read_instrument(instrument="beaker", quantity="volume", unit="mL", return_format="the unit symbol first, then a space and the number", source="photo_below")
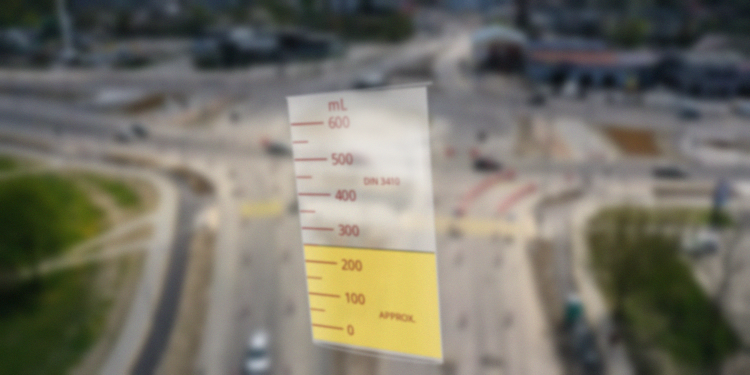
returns mL 250
